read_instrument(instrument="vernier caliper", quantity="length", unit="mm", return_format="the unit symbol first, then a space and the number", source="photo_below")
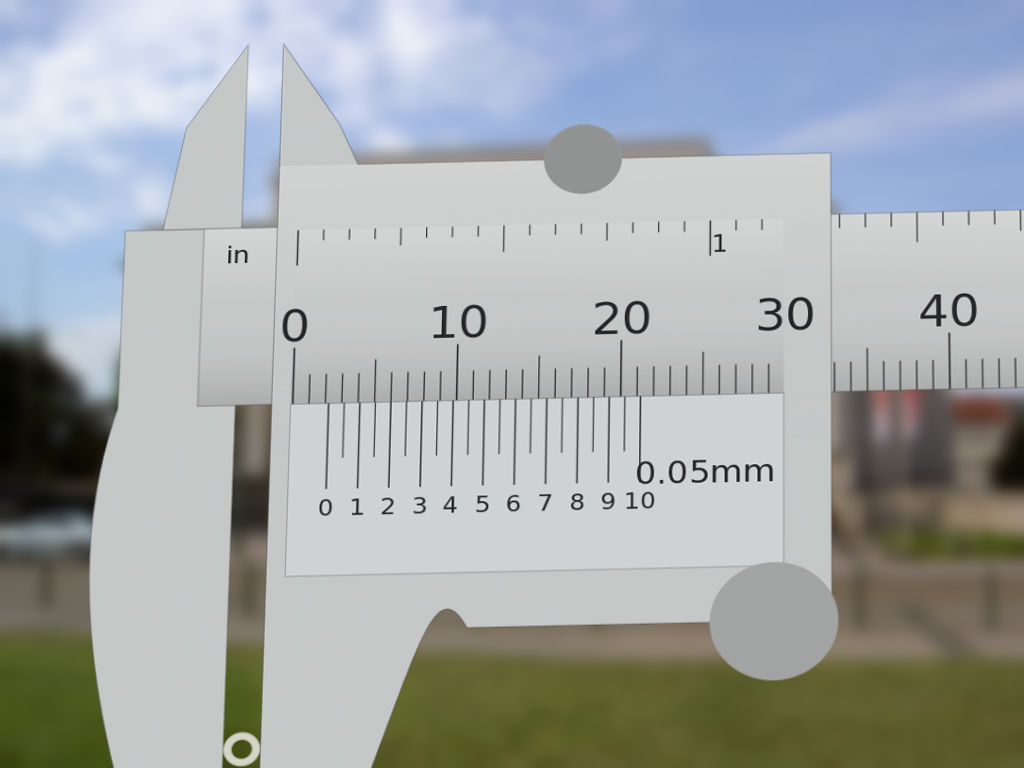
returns mm 2.2
